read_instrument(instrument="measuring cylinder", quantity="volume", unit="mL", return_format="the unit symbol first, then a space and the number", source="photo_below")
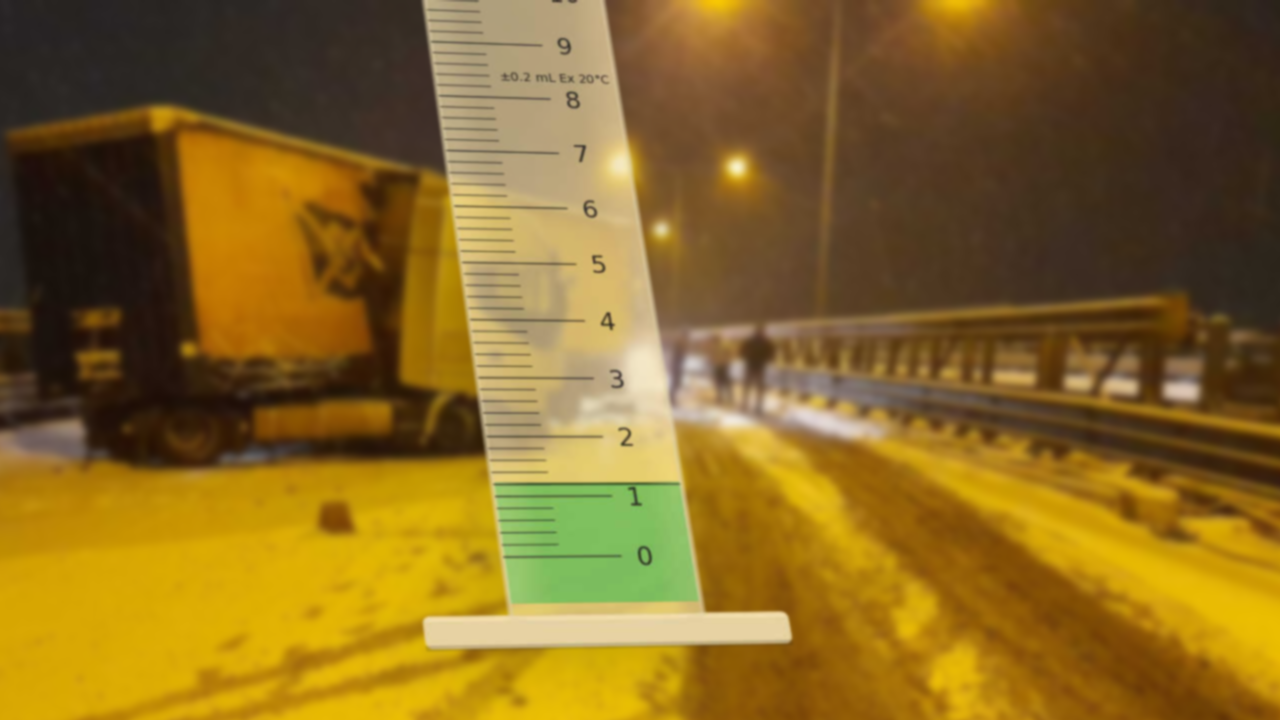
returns mL 1.2
